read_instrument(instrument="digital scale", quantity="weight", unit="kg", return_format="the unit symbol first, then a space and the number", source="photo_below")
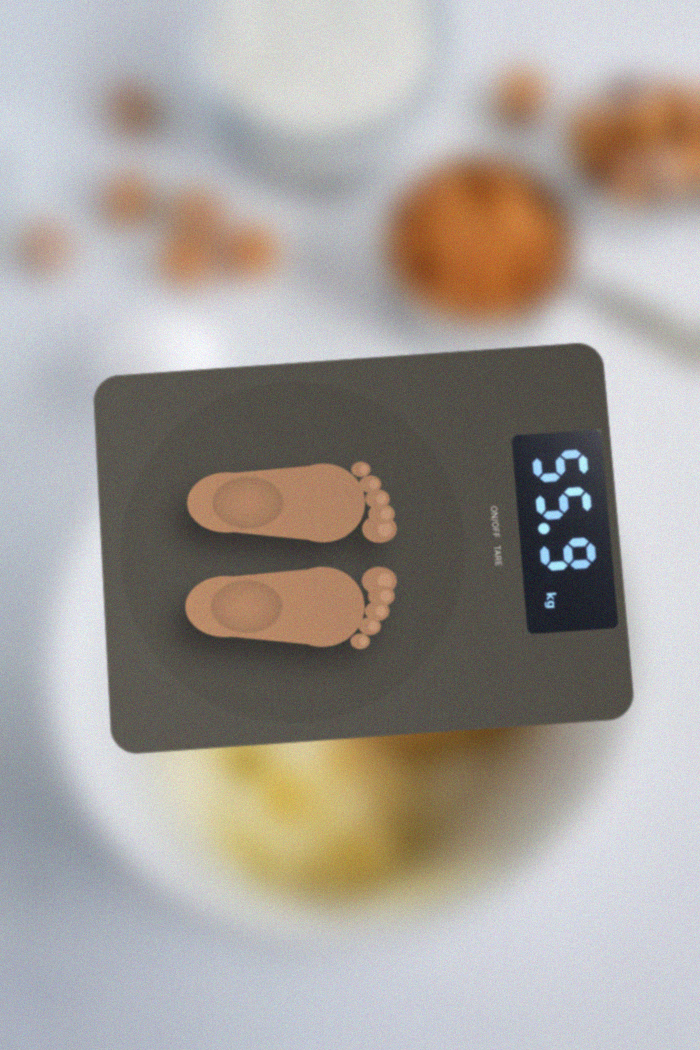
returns kg 55.9
